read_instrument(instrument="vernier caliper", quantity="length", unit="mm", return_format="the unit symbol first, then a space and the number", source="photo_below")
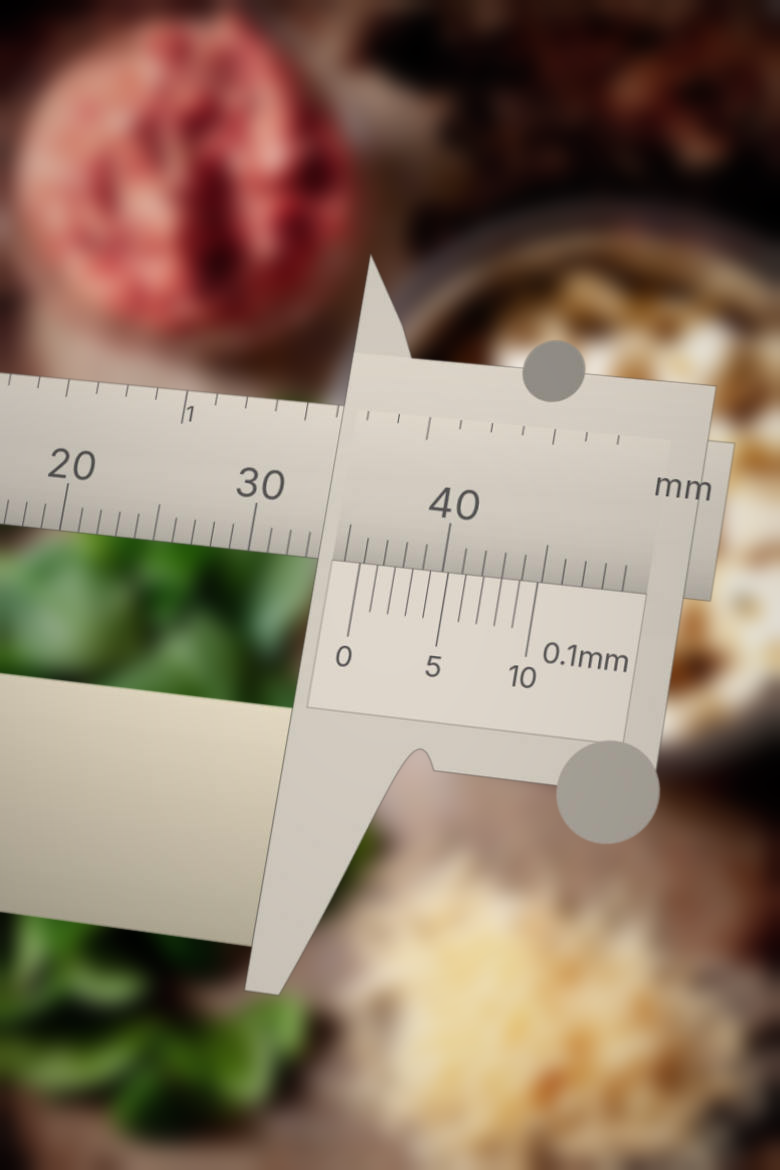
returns mm 35.8
